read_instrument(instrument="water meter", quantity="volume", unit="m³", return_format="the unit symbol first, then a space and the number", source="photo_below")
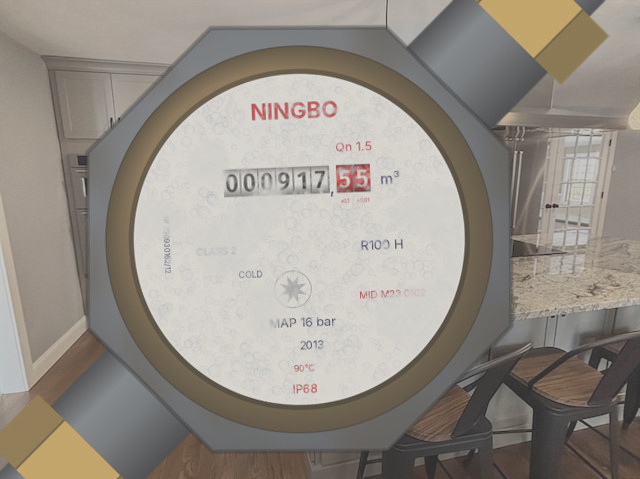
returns m³ 917.55
